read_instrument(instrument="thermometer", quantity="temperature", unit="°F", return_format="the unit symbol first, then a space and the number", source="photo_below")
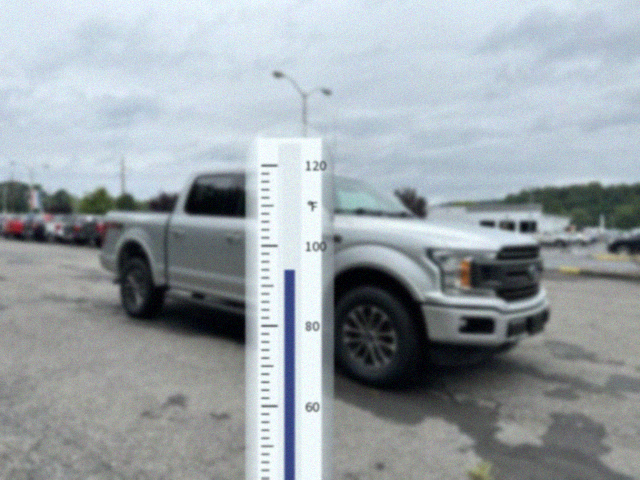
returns °F 94
